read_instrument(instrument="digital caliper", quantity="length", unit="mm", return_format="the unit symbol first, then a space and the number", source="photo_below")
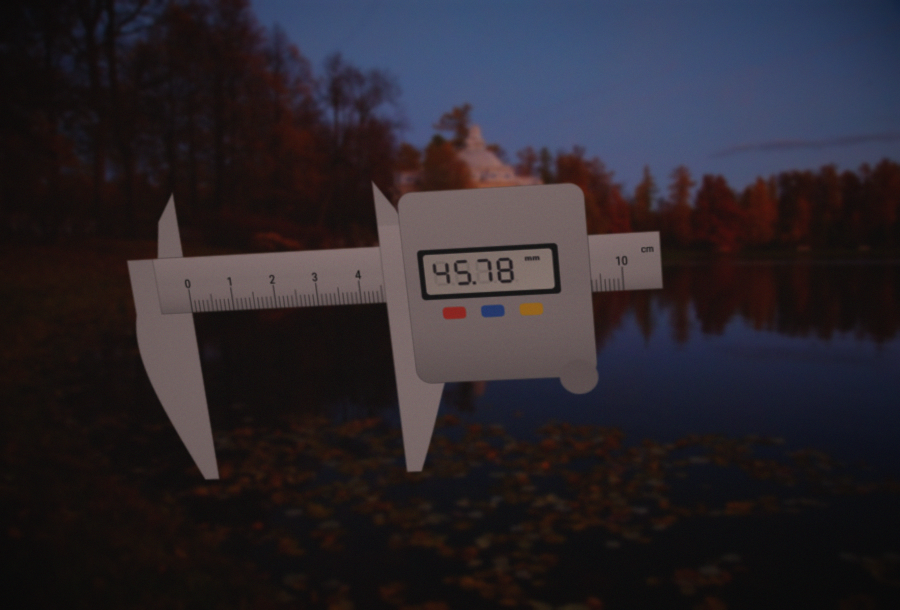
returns mm 45.78
